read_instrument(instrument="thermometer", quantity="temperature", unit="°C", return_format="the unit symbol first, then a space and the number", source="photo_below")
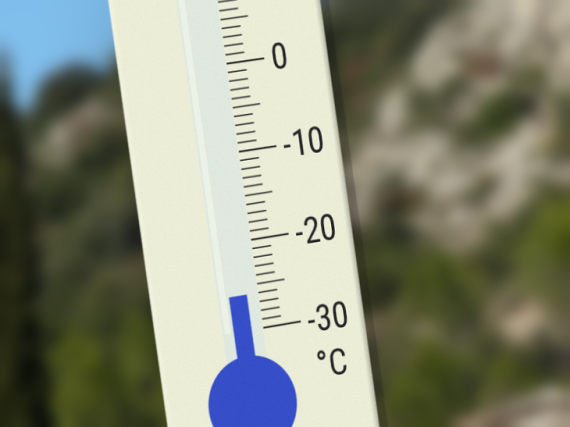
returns °C -26
